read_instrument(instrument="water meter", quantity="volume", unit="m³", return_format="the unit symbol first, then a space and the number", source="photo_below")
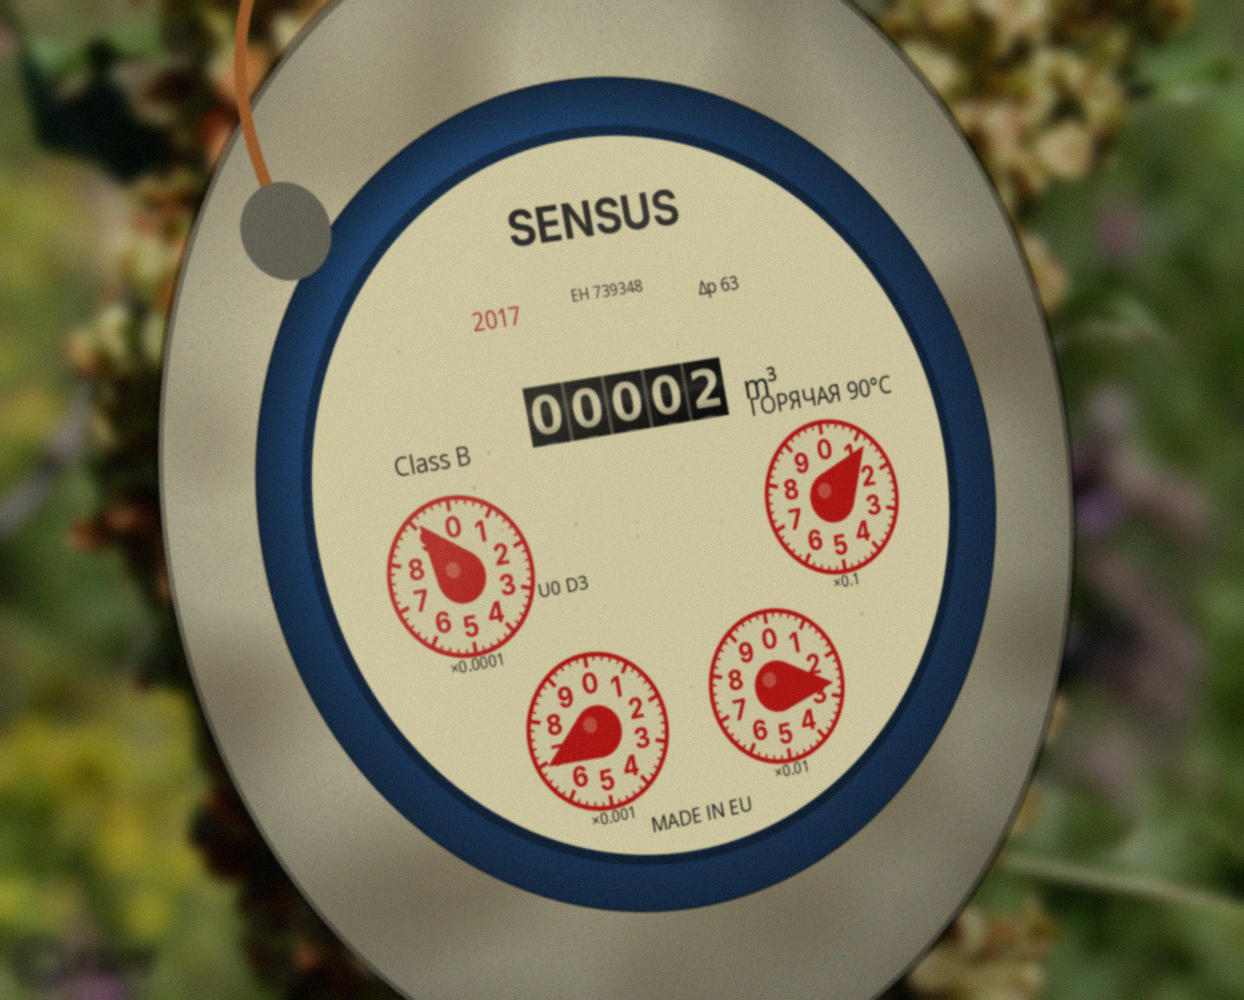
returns m³ 2.1269
